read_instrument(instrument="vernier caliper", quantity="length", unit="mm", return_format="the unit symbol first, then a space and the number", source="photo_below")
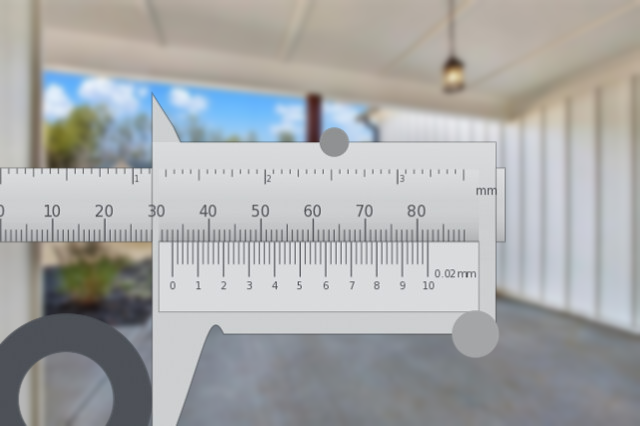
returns mm 33.0
